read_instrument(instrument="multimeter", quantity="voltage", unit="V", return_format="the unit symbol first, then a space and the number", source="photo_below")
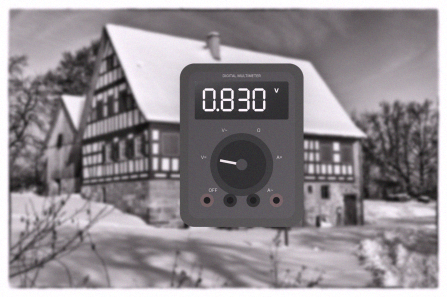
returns V 0.830
